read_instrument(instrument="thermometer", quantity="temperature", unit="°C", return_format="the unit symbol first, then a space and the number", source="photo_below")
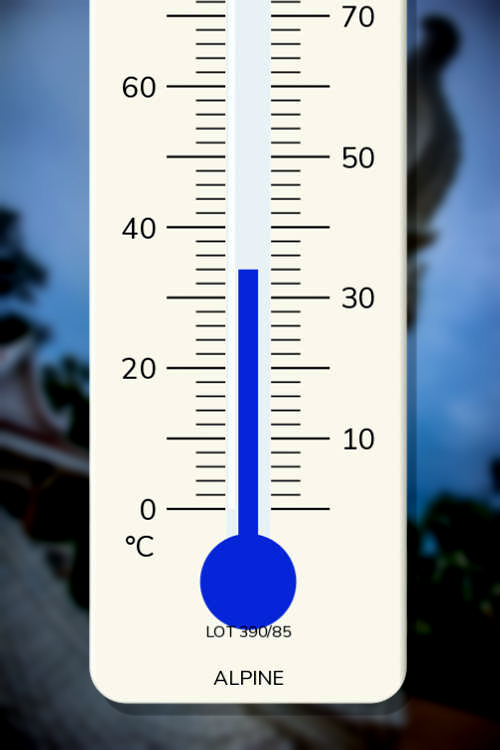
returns °C 34
